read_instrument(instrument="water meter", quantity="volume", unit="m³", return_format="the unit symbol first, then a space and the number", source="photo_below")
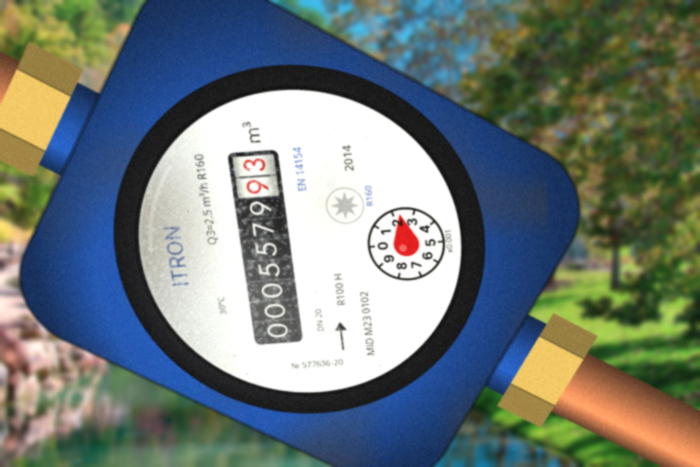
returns m³ 5579.932
